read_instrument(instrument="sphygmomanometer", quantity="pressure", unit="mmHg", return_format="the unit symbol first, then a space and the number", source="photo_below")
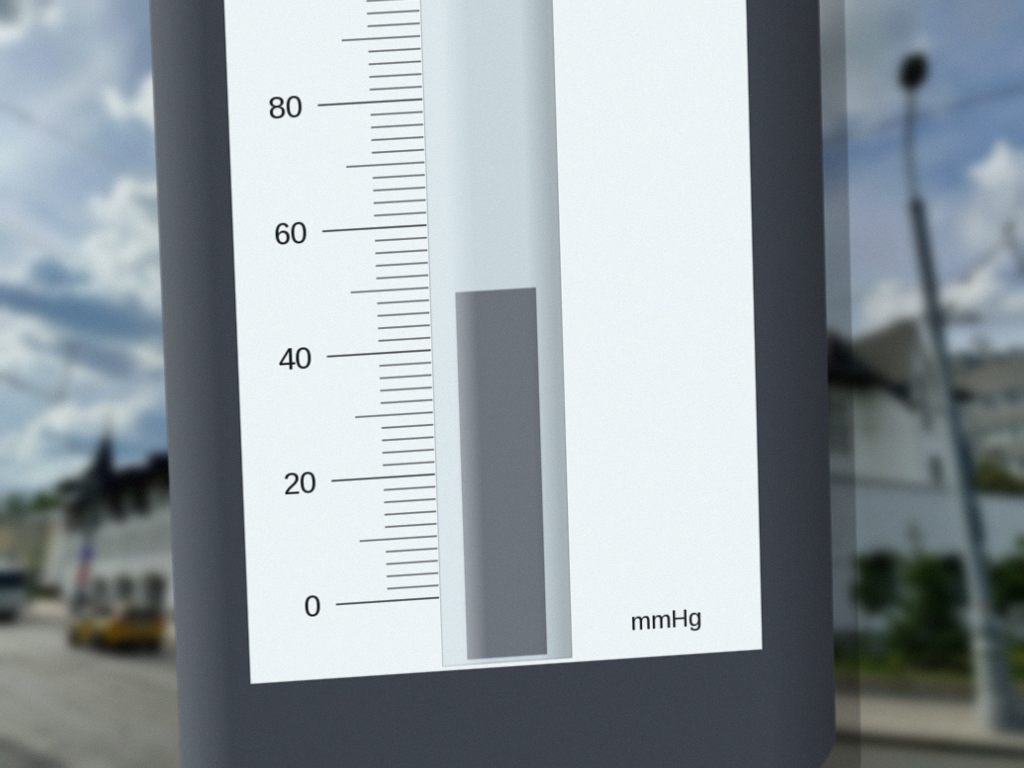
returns mmHg 49
